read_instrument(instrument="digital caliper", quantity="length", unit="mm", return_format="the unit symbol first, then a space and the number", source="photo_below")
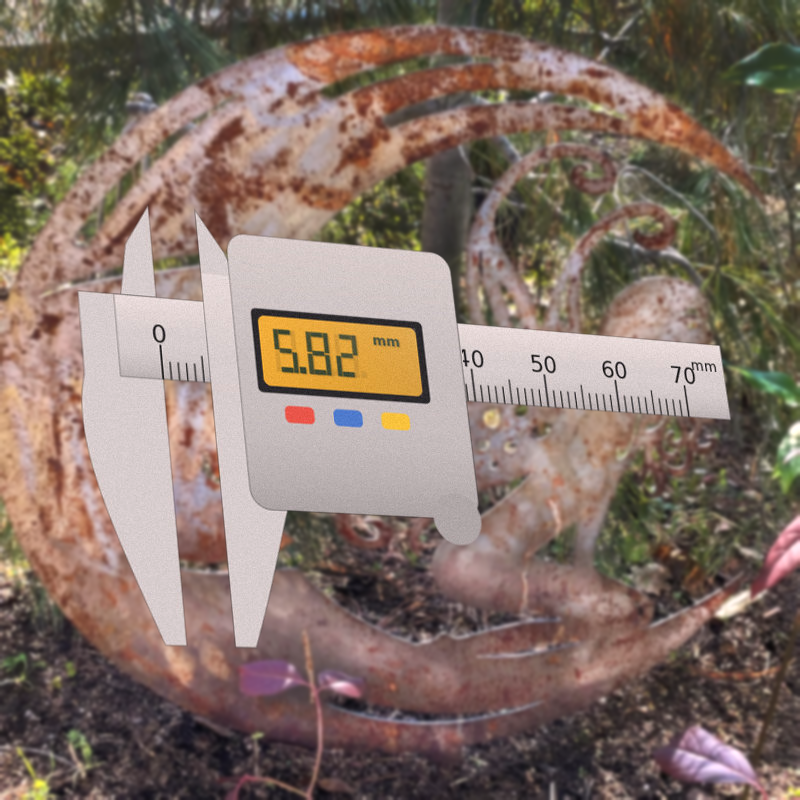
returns mm 5.82
